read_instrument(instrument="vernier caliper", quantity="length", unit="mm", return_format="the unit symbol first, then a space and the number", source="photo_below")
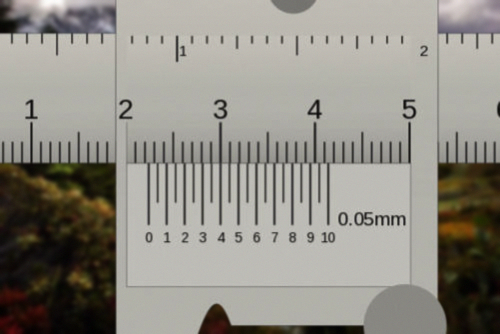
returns mm 22.4
